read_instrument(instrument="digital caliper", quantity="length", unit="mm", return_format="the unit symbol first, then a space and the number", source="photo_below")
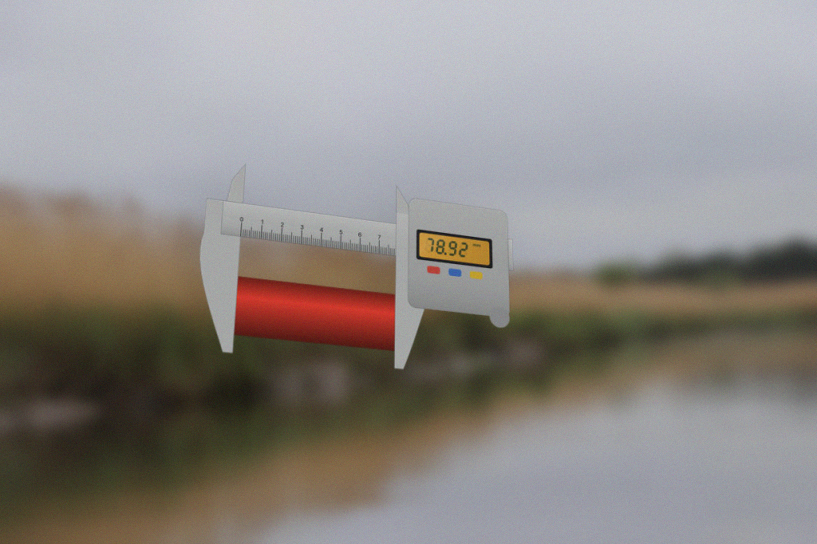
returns mm 78.92
